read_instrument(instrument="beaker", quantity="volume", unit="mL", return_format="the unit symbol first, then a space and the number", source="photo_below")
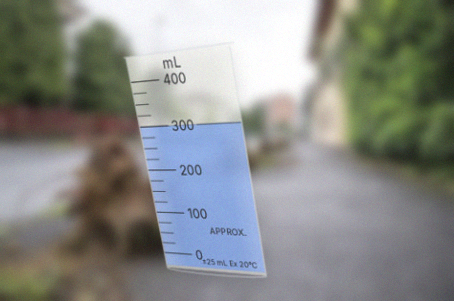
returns mL 300
